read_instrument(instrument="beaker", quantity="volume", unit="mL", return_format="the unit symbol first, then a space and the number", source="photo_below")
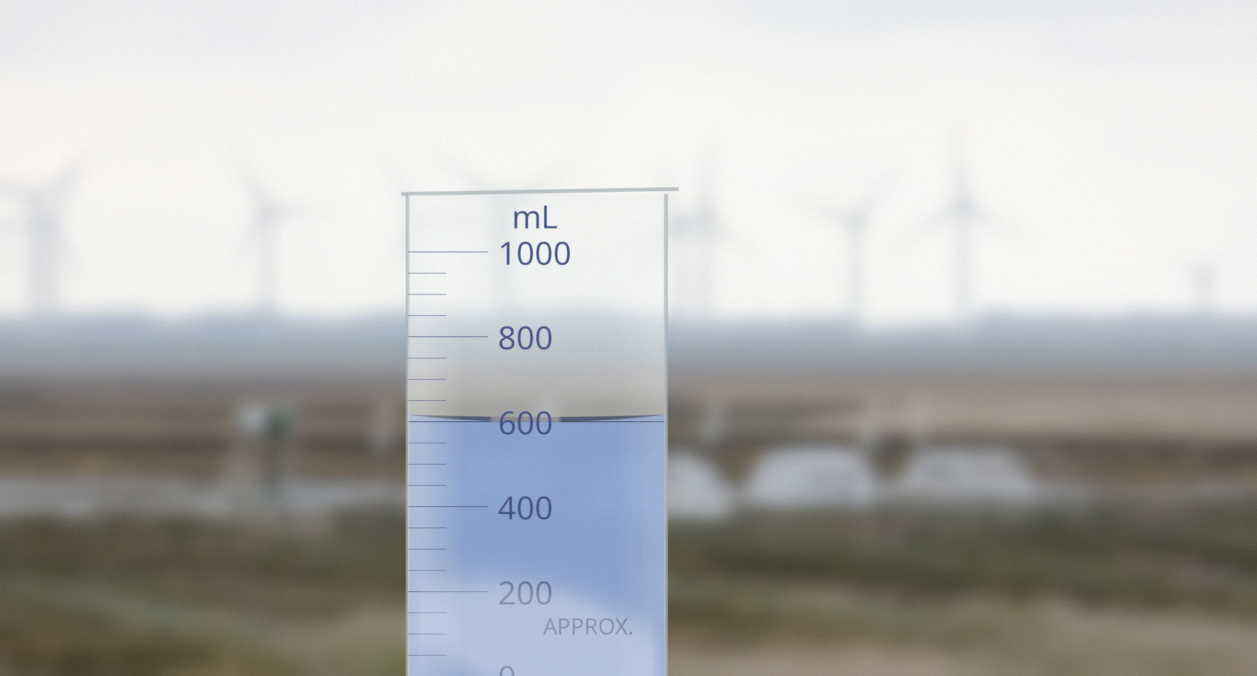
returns mL 600
